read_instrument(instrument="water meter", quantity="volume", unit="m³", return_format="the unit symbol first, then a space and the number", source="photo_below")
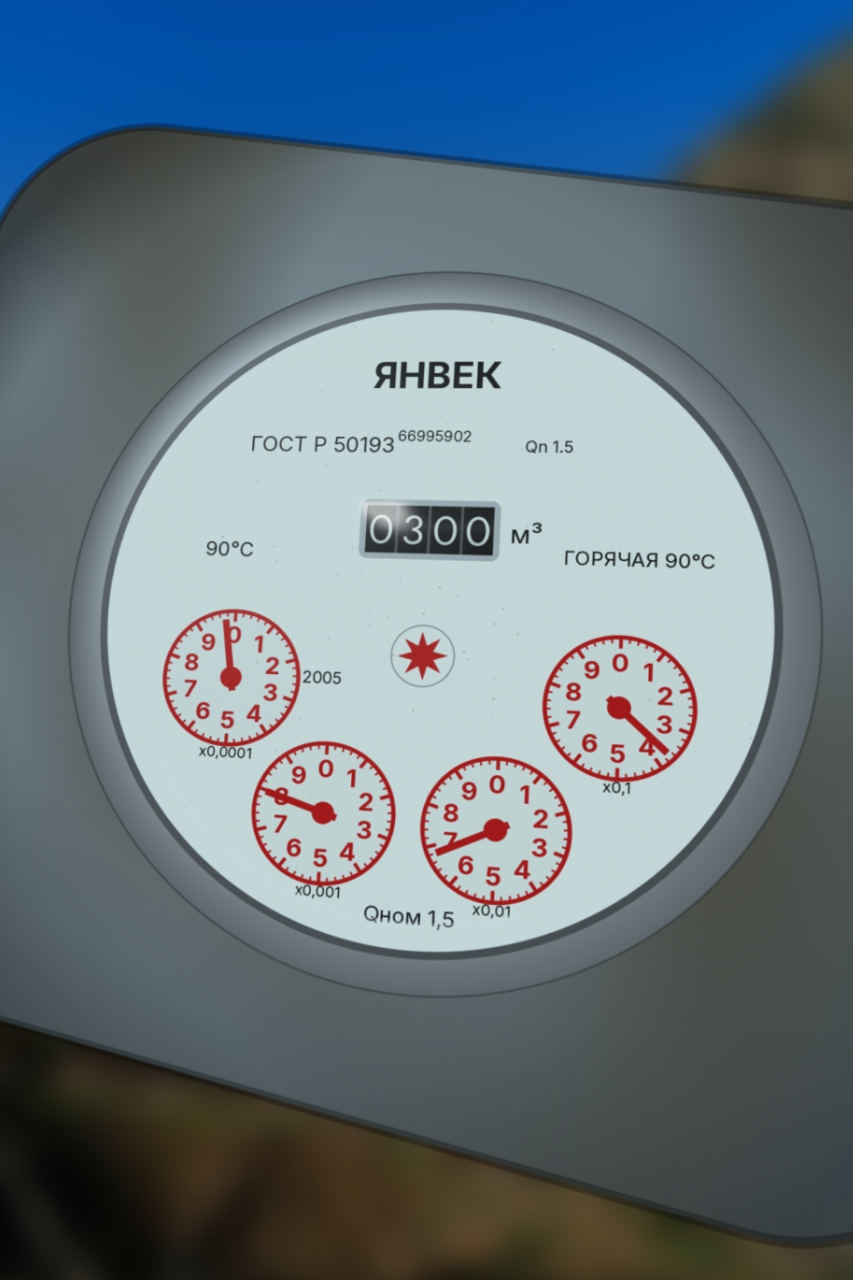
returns m³ 300.3679
